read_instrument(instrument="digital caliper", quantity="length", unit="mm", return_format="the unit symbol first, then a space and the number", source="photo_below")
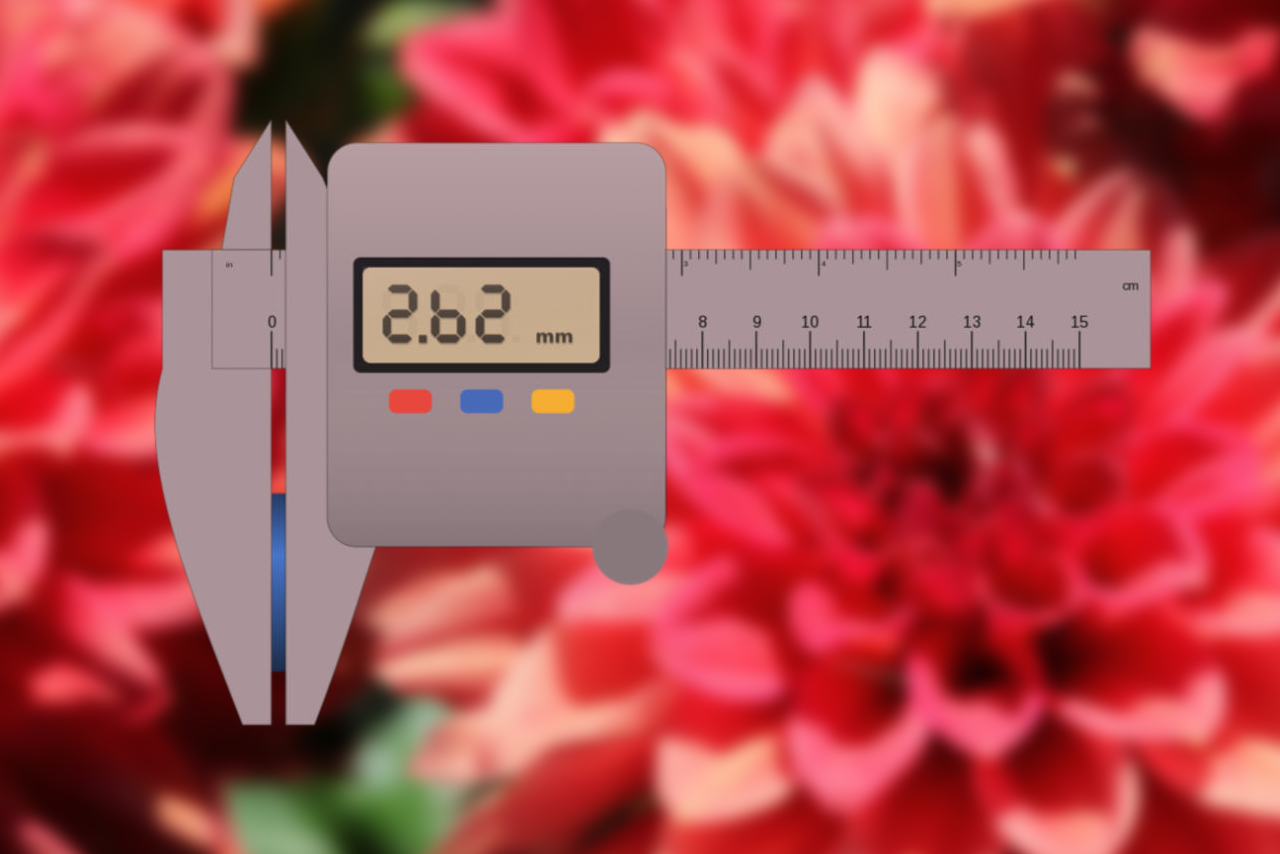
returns mm 2.62
